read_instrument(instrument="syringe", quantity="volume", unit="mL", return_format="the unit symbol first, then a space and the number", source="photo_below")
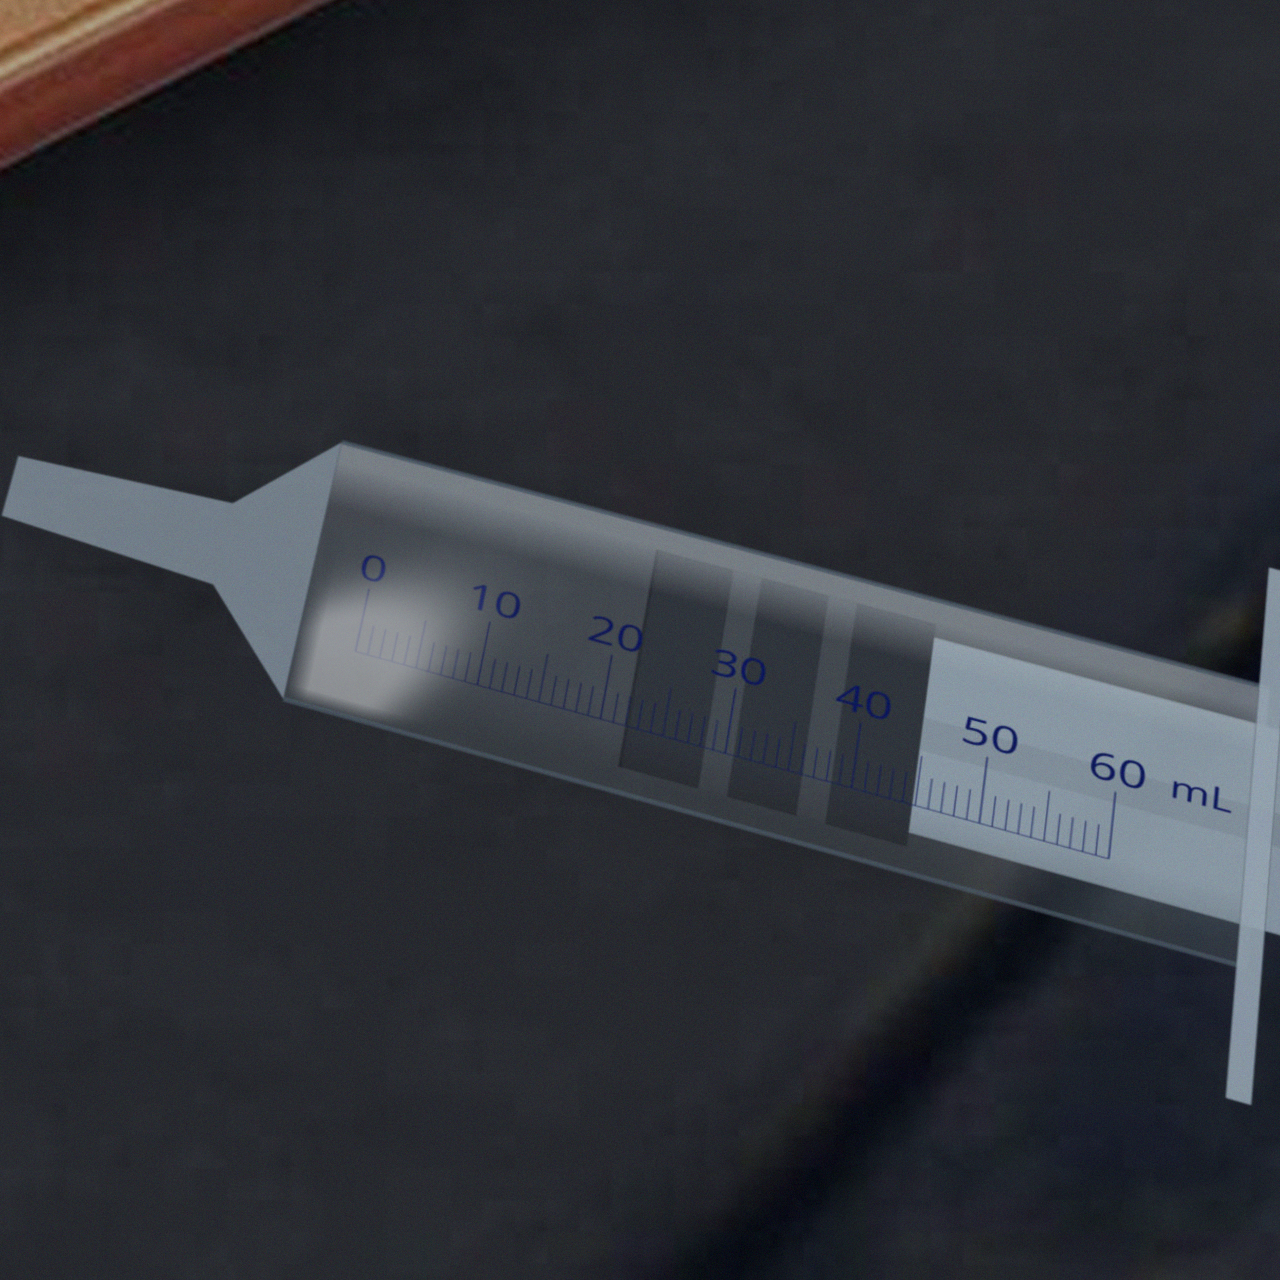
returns mL 22
